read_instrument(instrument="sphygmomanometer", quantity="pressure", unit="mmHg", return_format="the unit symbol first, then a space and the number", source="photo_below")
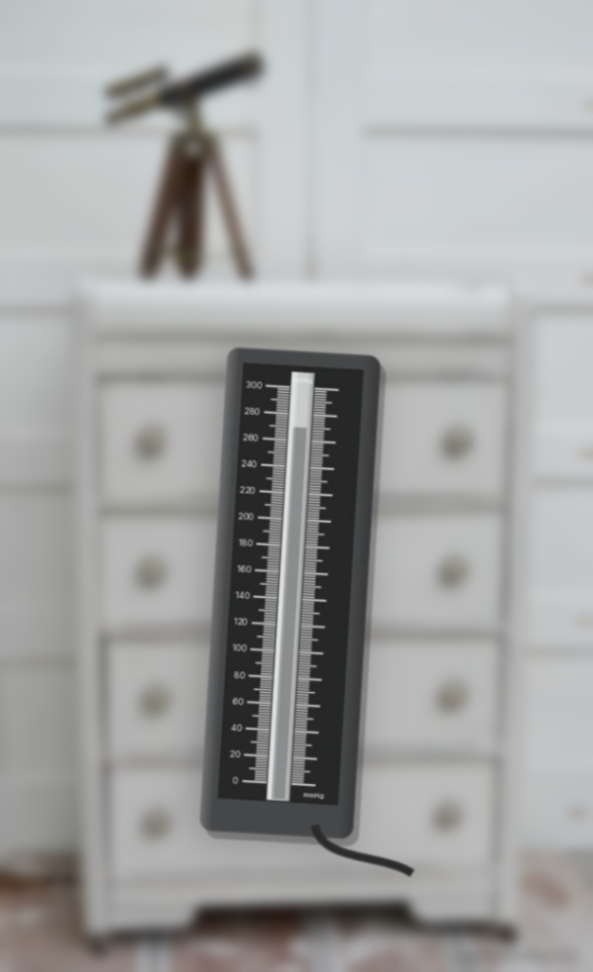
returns mmHg 270
